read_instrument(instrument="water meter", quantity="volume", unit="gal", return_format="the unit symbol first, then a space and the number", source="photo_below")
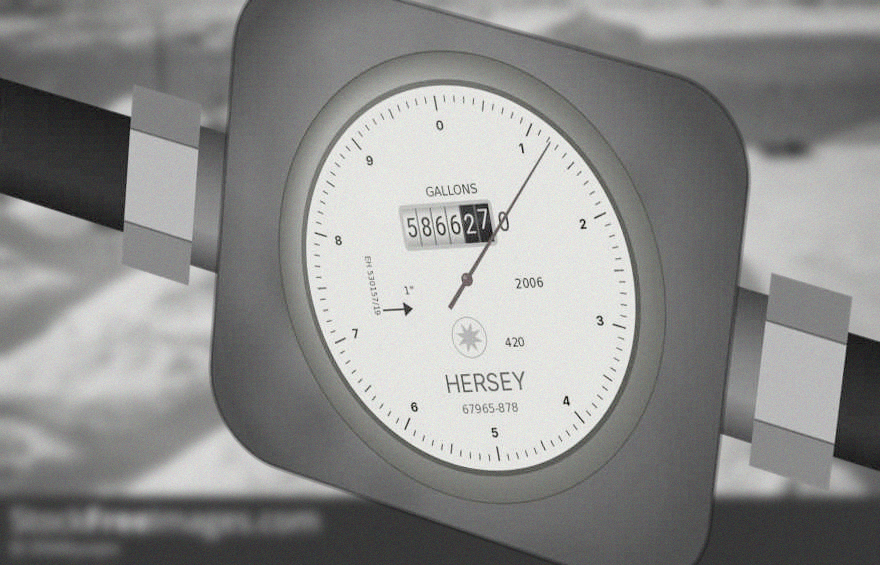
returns gal 5866271.2
